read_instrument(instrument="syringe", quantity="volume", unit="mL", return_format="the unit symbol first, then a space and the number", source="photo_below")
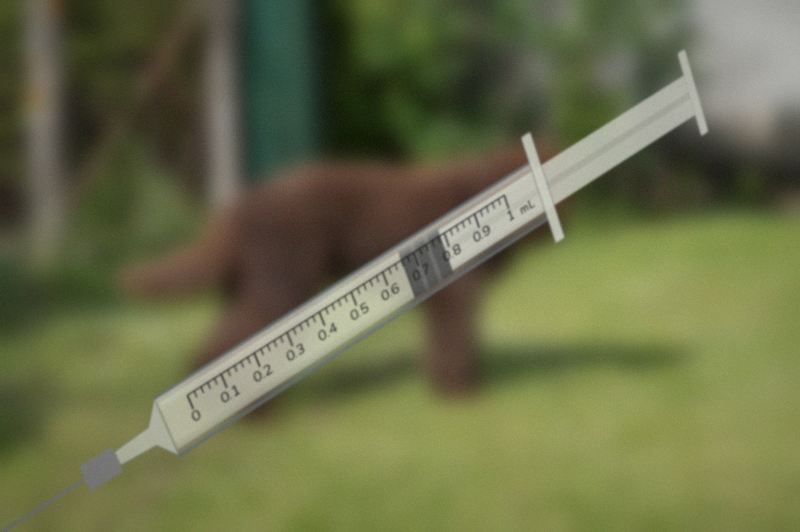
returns mL 0.66
